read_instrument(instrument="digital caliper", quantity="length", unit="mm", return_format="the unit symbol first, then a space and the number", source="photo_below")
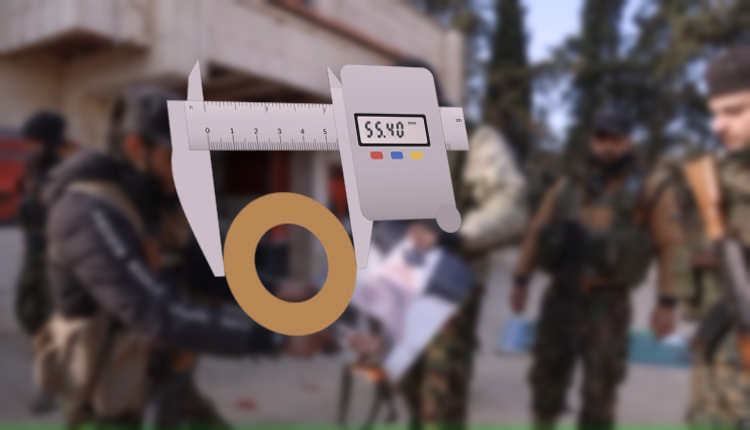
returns mm 55.40
